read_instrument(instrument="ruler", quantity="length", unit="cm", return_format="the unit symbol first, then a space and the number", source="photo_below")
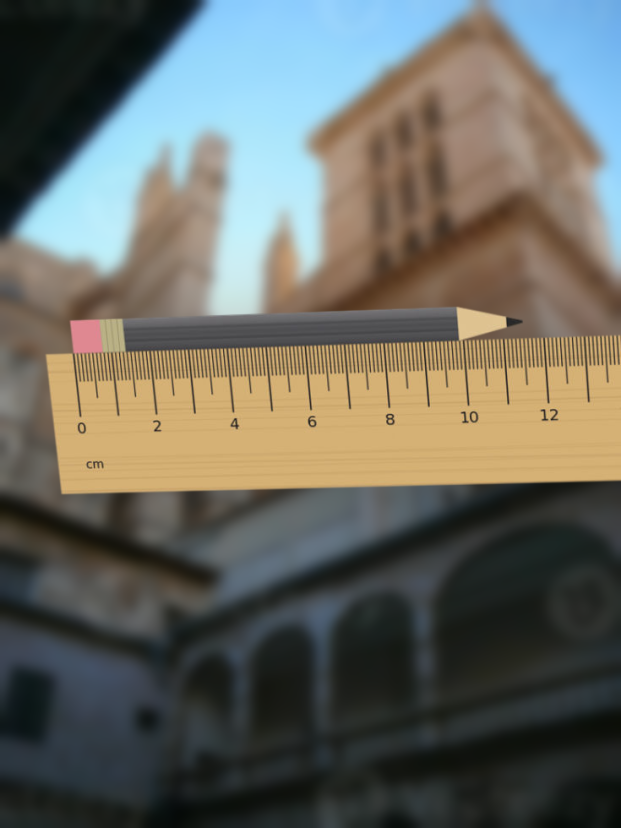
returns cm 11.5
